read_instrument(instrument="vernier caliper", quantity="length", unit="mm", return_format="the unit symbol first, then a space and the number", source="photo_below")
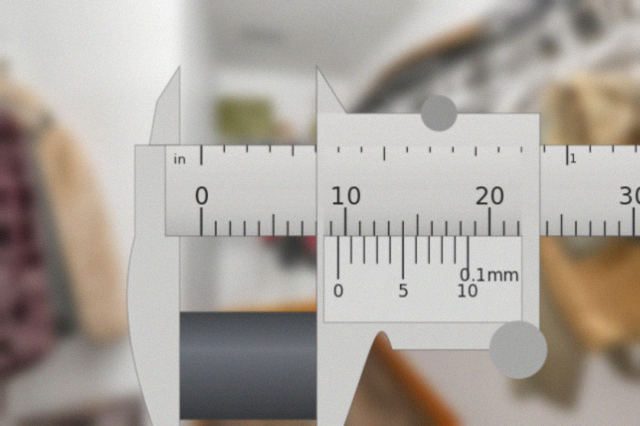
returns mm 9.5
